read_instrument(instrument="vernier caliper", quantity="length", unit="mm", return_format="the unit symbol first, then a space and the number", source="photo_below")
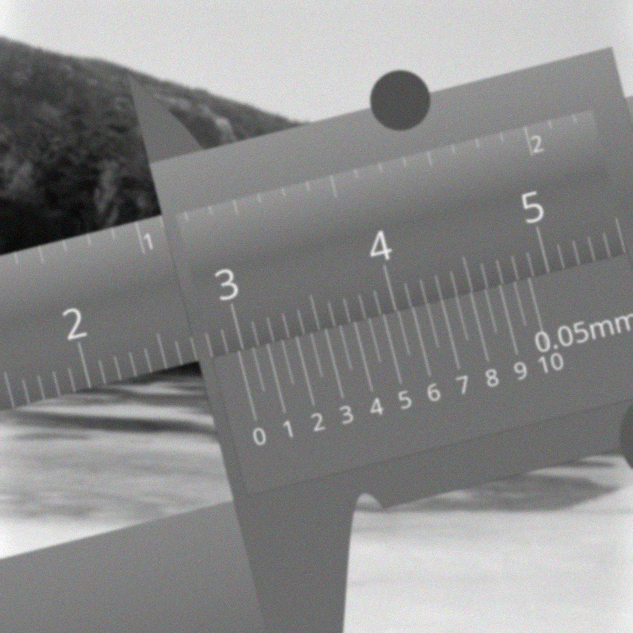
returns mm 29.7
